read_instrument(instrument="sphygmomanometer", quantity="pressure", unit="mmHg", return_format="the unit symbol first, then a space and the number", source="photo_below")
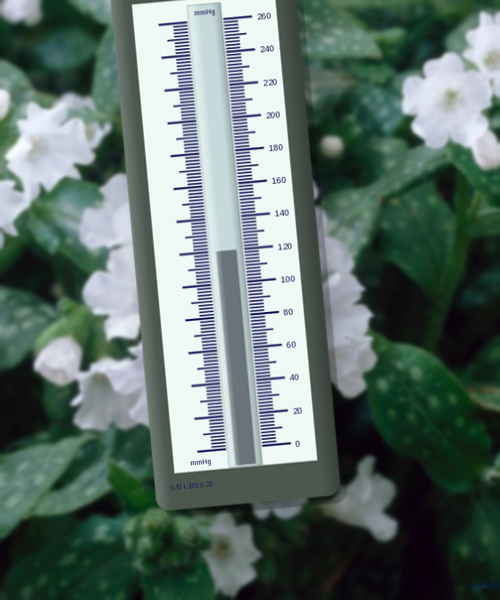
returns mmHg 120
